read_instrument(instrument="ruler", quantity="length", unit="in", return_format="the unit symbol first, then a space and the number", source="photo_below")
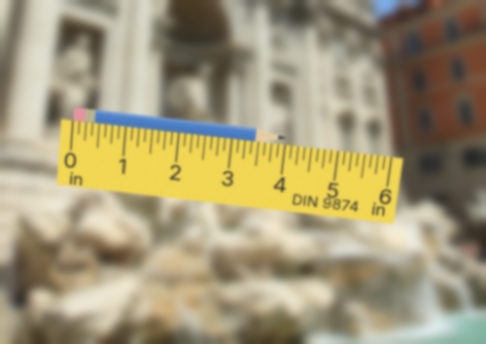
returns in 4
